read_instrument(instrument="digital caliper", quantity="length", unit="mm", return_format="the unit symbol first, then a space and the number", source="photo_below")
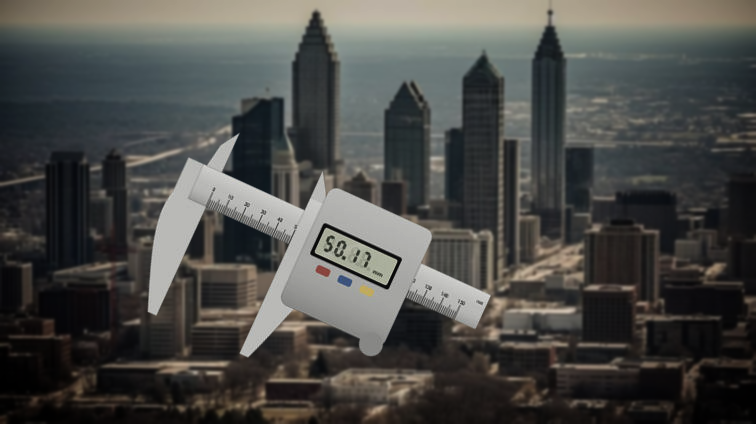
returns mm 50.17
